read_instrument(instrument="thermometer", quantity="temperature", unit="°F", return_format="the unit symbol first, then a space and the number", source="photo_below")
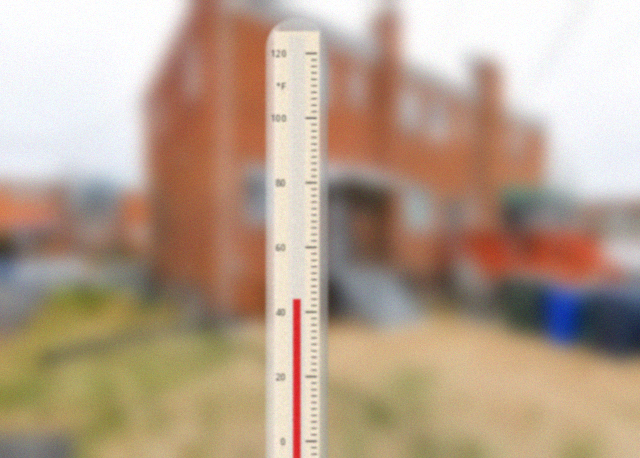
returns °F 44
